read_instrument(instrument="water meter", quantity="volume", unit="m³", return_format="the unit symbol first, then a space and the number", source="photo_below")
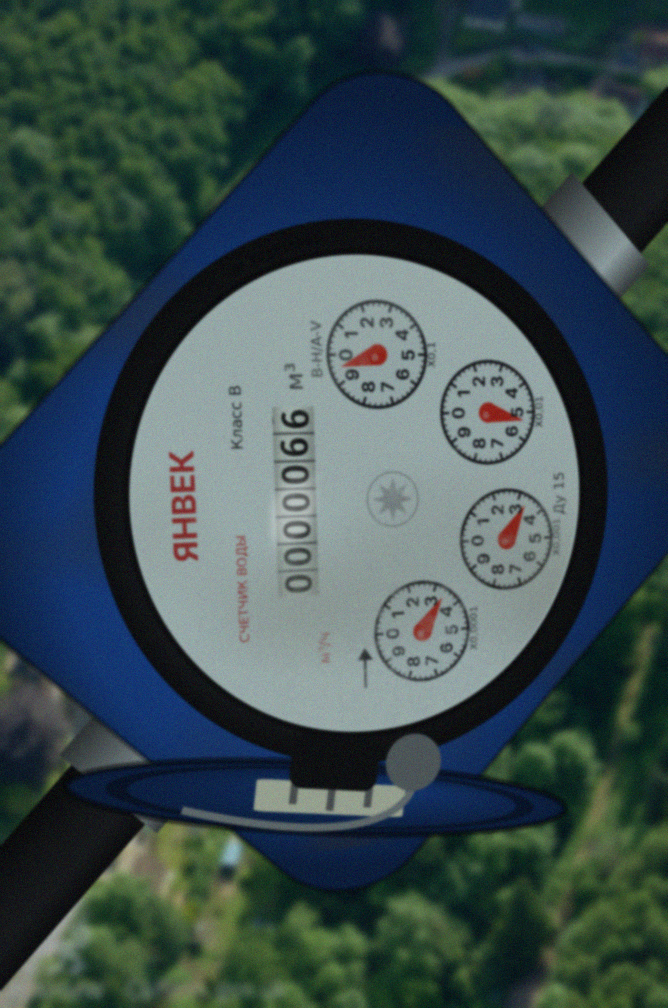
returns m³ 65.9533
